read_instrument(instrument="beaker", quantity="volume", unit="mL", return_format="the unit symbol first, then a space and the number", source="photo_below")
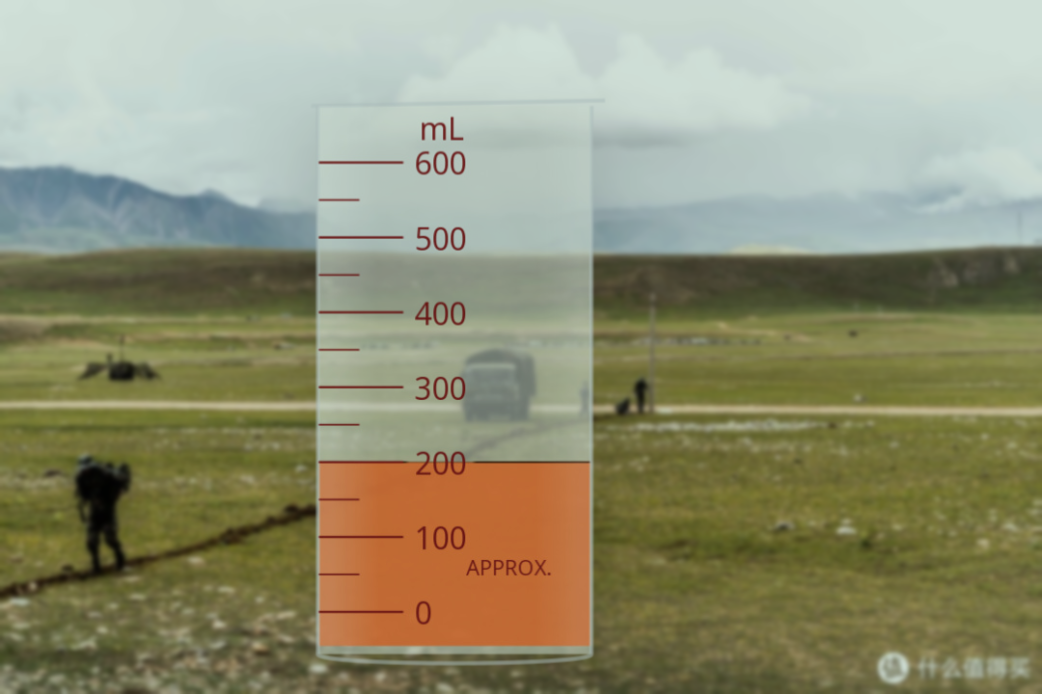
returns mL 200
